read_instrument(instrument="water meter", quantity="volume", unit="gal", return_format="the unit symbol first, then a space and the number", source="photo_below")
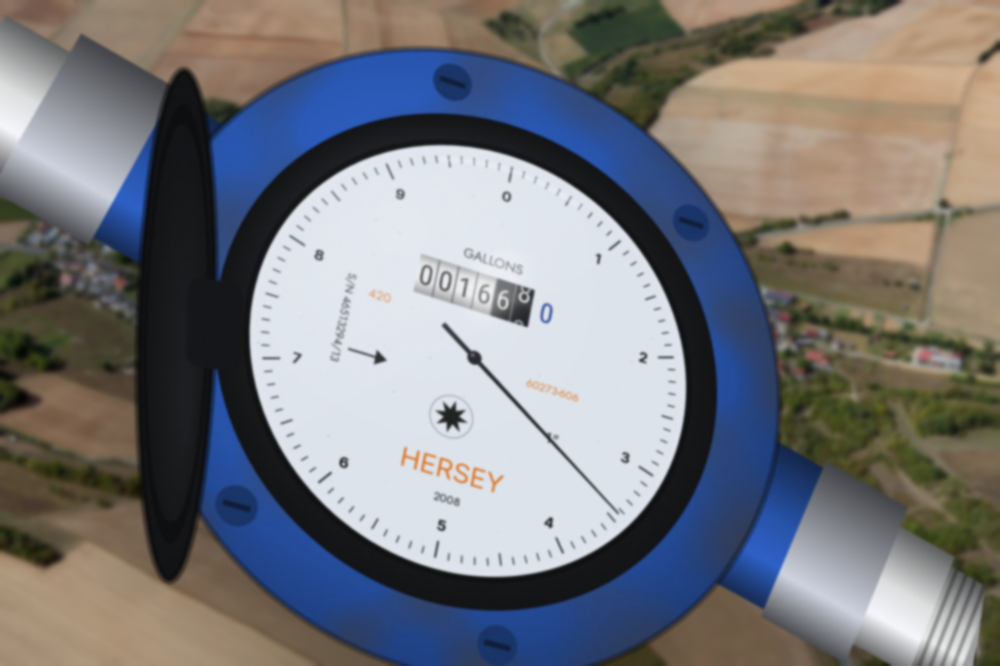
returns gal 16683.4
